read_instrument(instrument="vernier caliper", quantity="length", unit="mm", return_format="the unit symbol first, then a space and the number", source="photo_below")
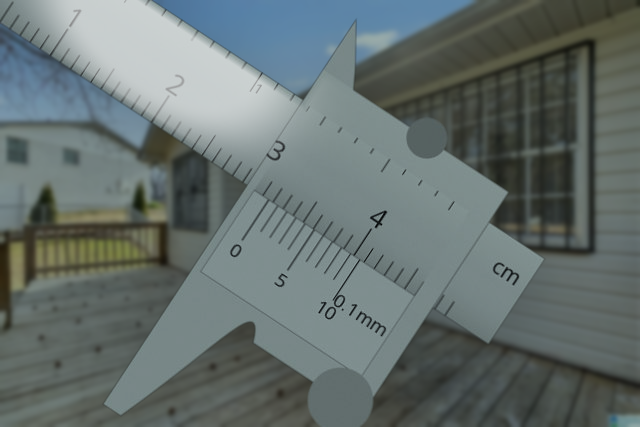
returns mm 31.6
